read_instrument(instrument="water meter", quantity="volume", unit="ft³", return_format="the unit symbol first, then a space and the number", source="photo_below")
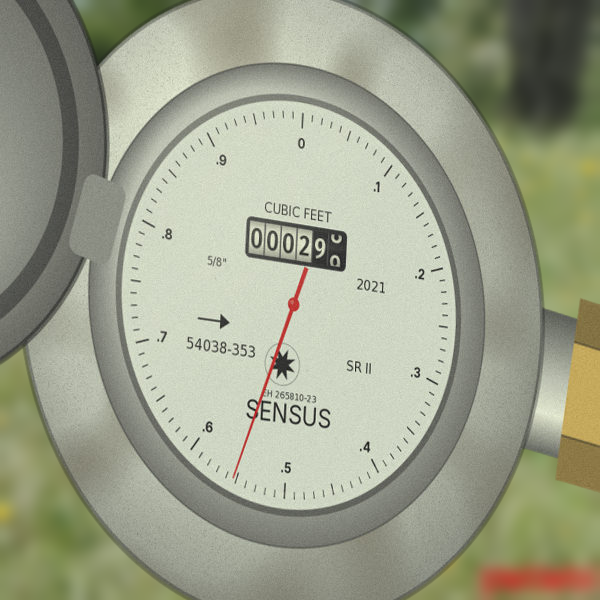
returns ft³ 298.55
